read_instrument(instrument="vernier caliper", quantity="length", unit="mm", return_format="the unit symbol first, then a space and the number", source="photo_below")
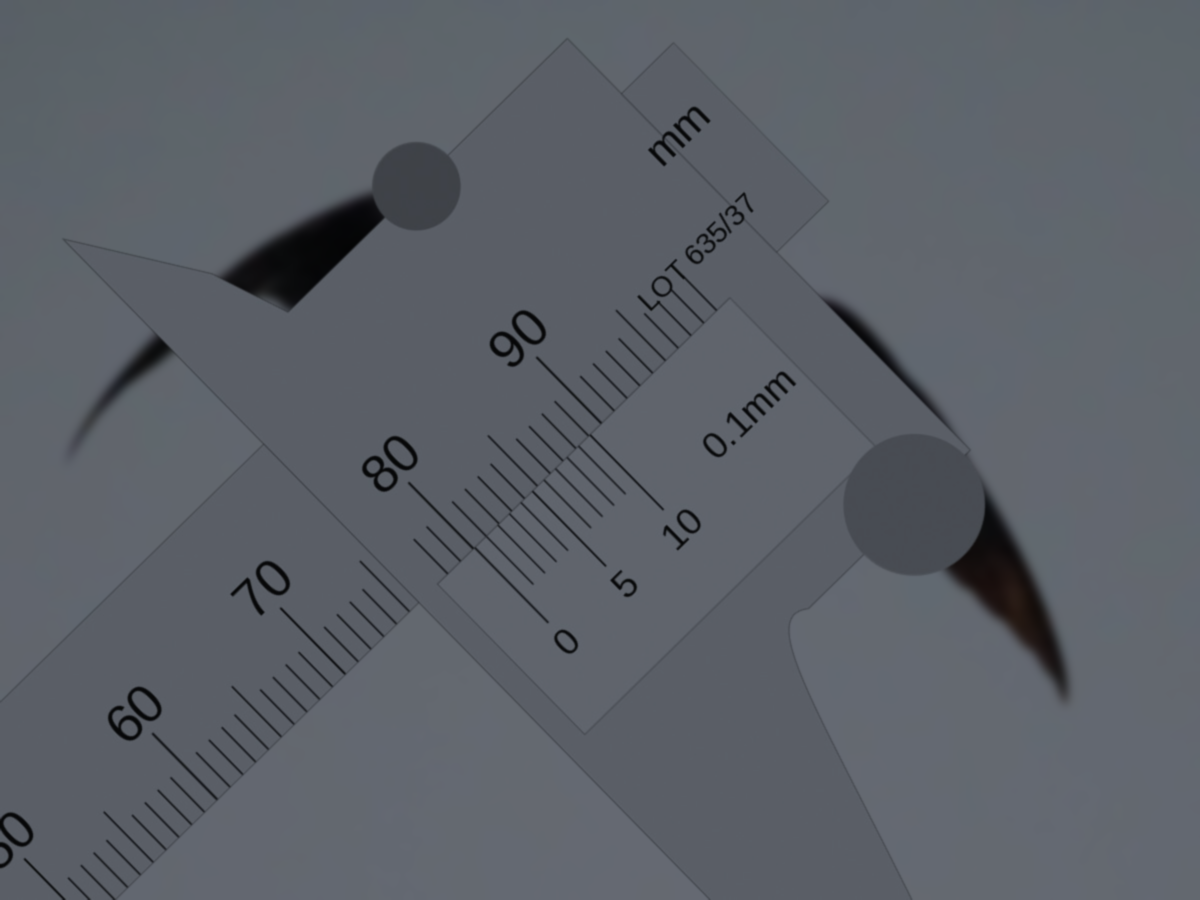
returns mm 80.1
